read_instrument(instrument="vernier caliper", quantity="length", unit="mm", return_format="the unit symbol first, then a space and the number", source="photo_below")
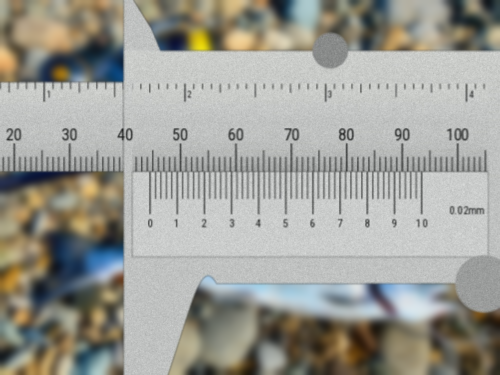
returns mm 44.5
